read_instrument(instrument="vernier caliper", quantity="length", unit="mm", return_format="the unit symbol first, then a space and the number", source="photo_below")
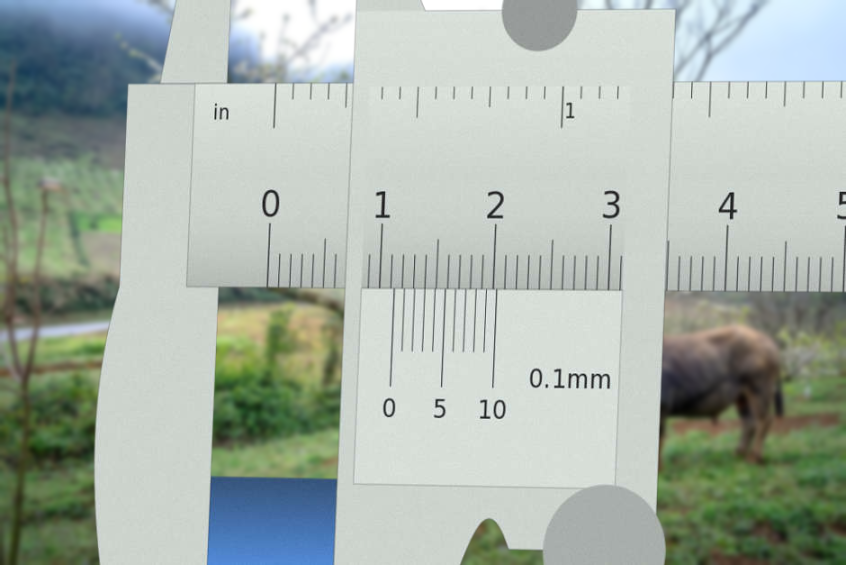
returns mm 11.3
